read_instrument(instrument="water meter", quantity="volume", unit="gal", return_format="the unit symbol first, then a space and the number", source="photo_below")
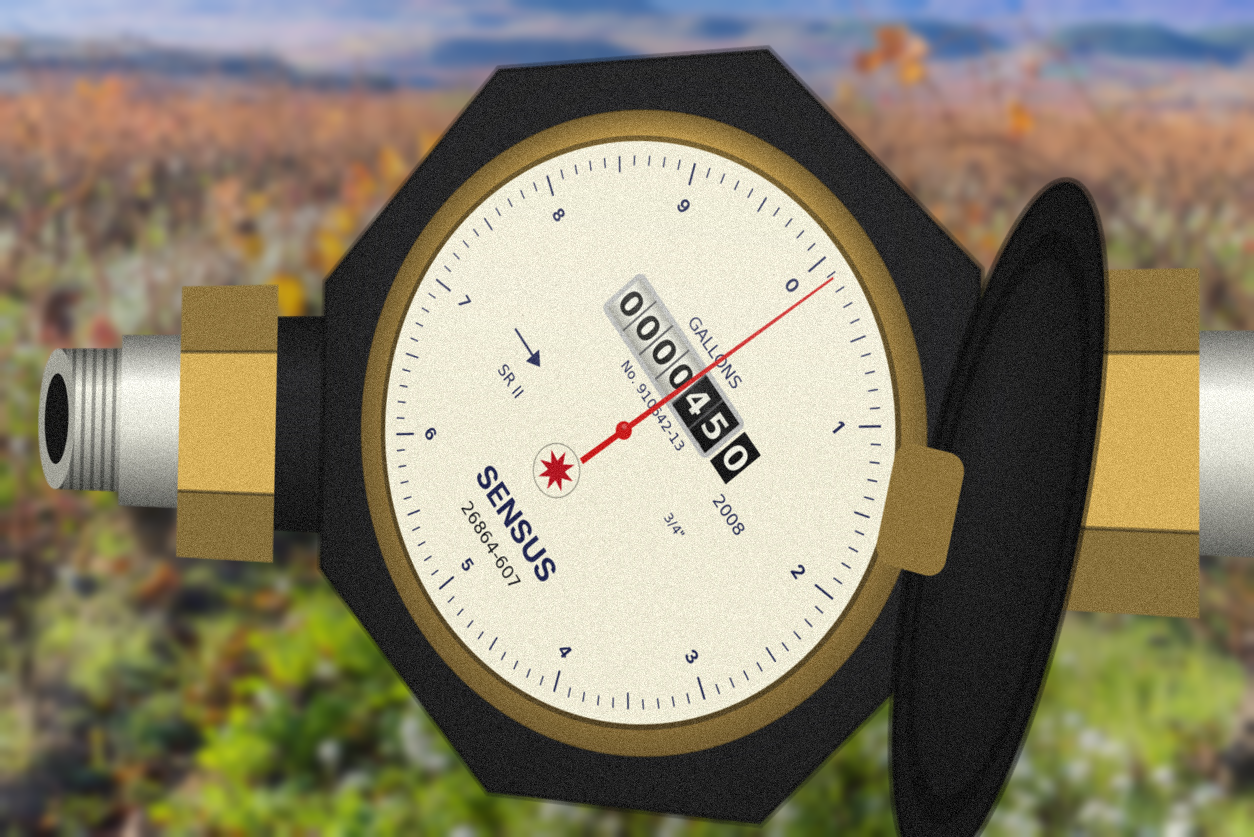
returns gal 450.1
